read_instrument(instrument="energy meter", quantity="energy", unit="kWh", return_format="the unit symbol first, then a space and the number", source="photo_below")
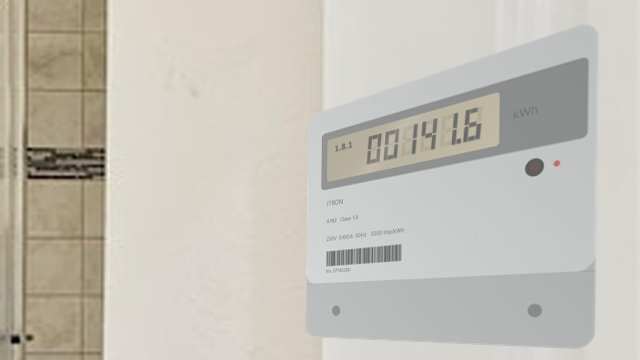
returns kWh 141.6
